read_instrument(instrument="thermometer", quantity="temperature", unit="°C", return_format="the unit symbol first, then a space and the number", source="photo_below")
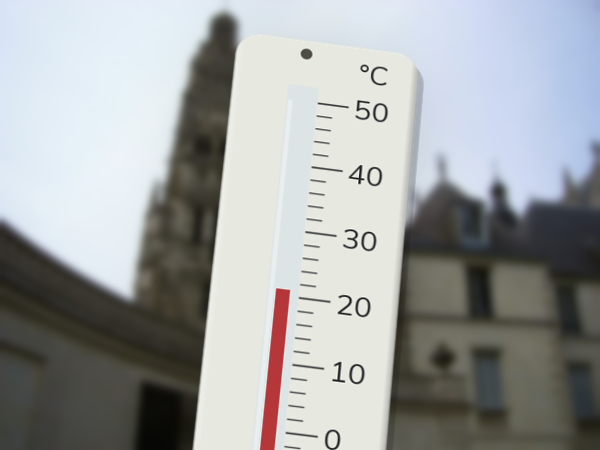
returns °C 21
